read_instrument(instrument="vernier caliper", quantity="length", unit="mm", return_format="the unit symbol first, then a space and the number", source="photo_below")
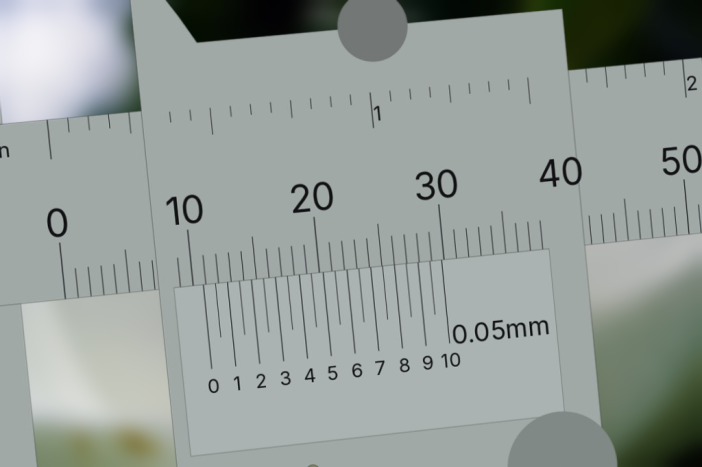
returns mm 10.8
